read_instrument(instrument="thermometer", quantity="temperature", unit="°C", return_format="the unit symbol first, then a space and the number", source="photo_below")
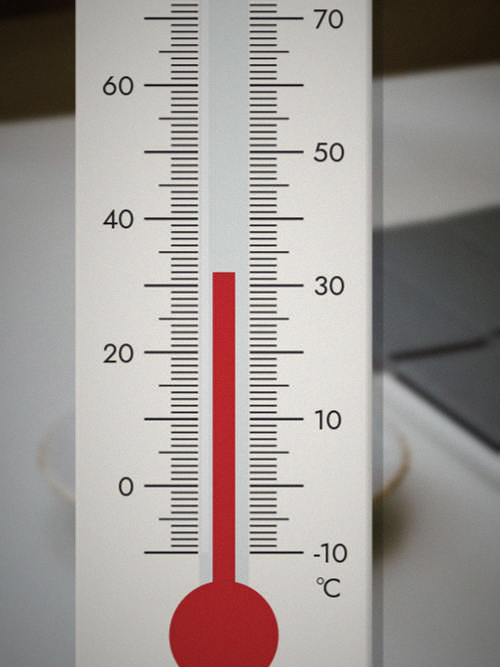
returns °C 32
